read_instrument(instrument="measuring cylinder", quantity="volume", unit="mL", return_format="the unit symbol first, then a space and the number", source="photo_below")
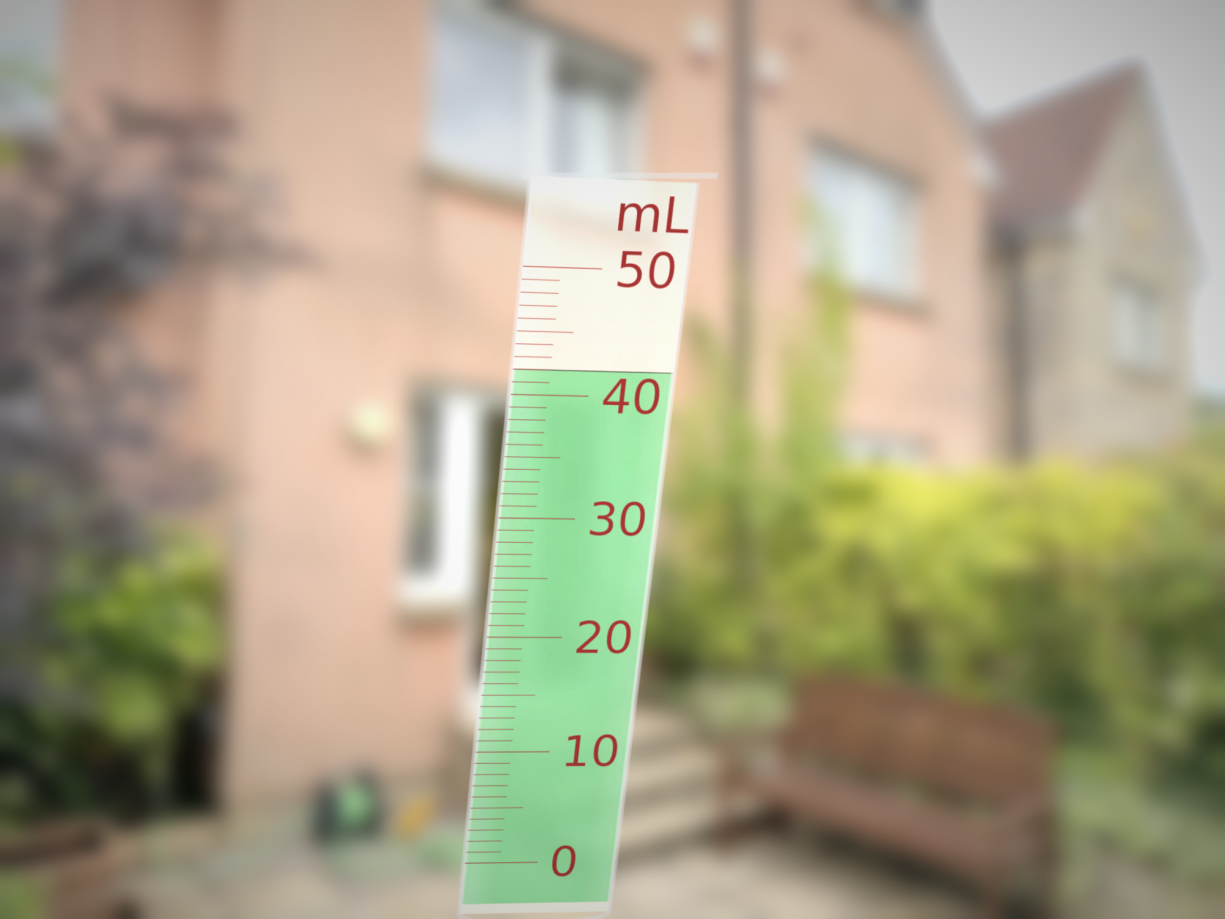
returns mL 42
